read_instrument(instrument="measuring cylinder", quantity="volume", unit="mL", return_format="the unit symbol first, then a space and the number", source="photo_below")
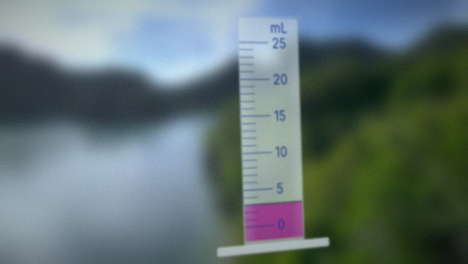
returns mL 3
